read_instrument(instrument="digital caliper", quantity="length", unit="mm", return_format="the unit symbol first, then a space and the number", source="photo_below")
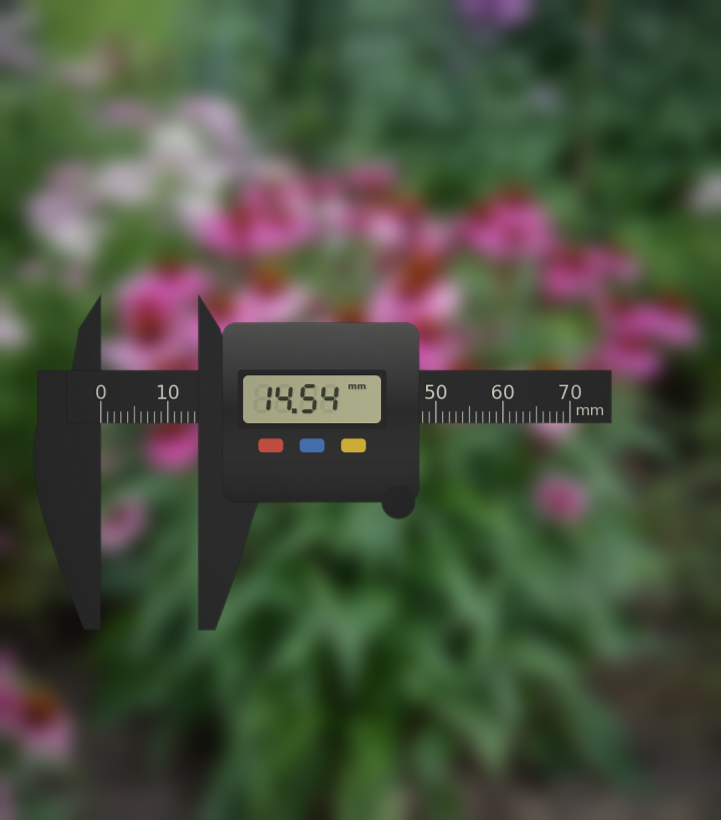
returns mm 14.54
